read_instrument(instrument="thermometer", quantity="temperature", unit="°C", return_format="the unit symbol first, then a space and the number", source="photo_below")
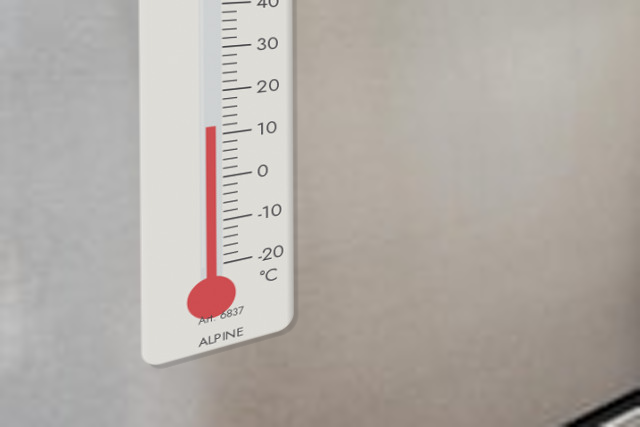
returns °C 12
